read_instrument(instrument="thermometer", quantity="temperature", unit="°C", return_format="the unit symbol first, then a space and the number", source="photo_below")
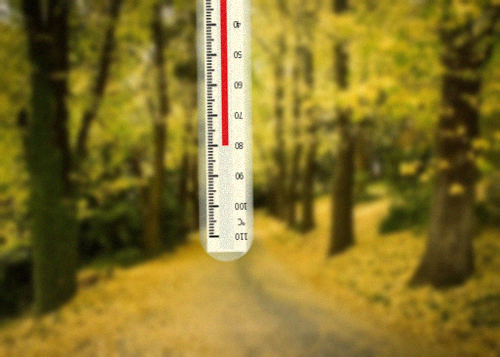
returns °C 80
